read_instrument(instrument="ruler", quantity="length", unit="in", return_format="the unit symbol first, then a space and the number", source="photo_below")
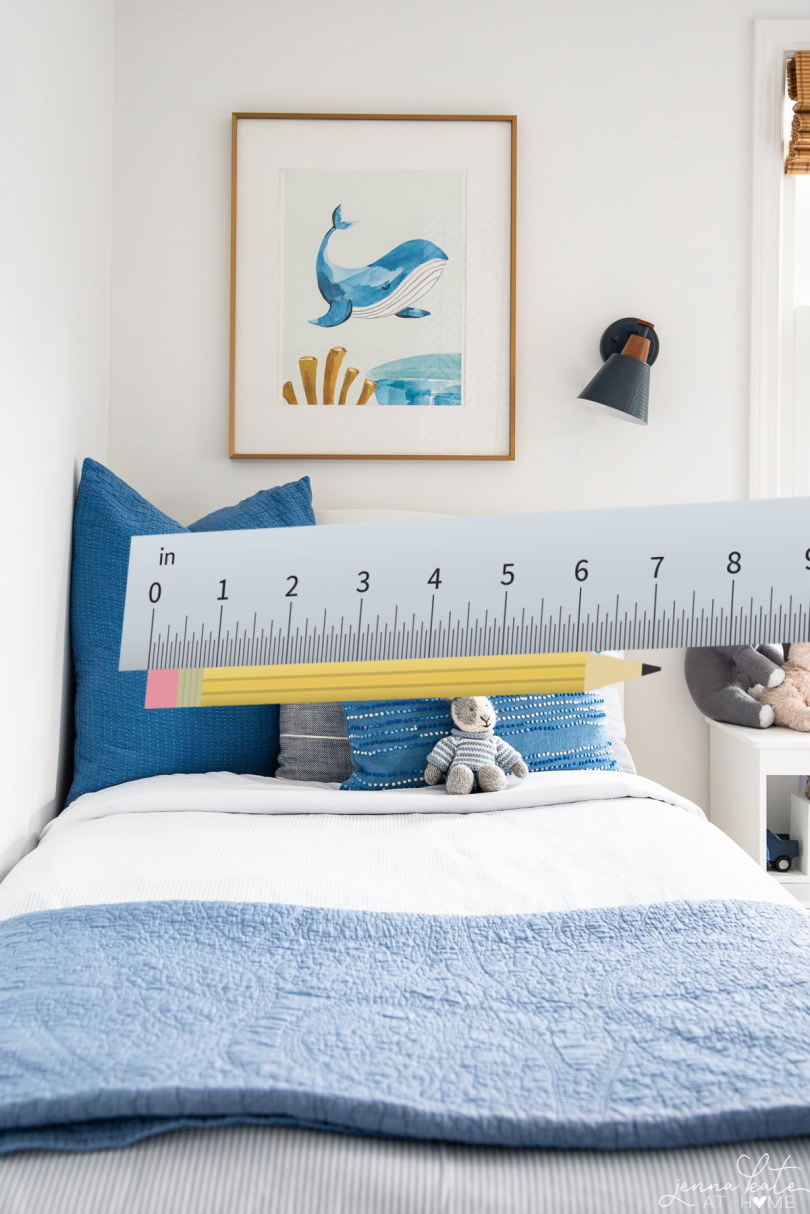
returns in 7.125
